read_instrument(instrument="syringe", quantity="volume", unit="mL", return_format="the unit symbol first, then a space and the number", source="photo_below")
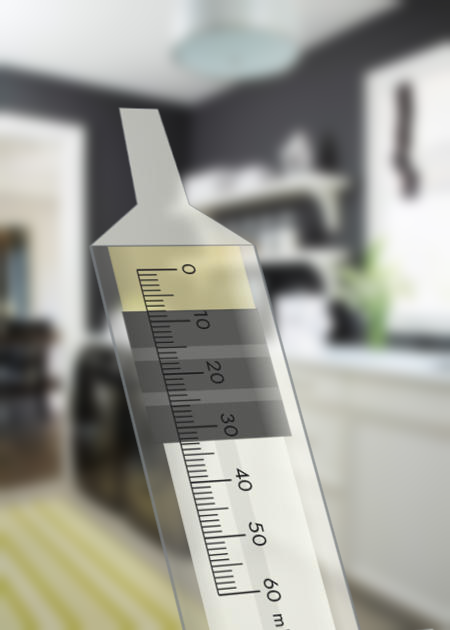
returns mL 8
